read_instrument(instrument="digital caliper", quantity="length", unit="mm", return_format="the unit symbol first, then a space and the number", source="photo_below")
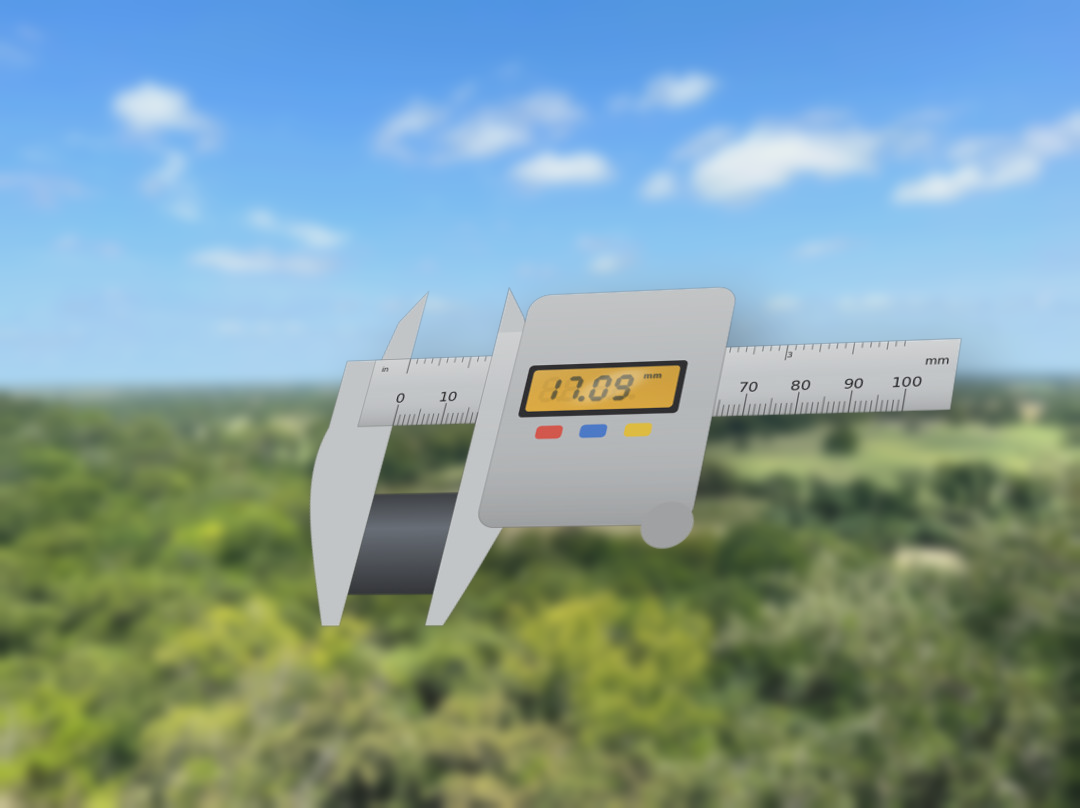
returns mm 17.09
